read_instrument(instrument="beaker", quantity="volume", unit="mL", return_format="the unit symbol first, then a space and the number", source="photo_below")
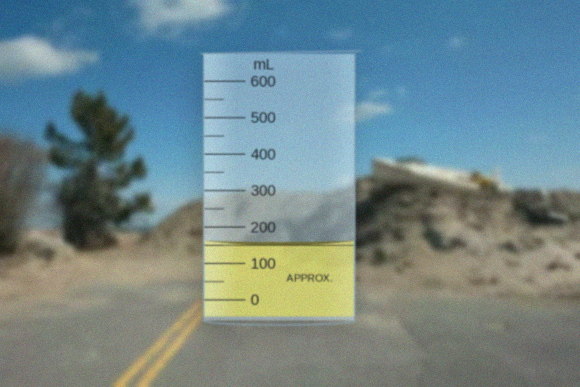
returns mL 150
